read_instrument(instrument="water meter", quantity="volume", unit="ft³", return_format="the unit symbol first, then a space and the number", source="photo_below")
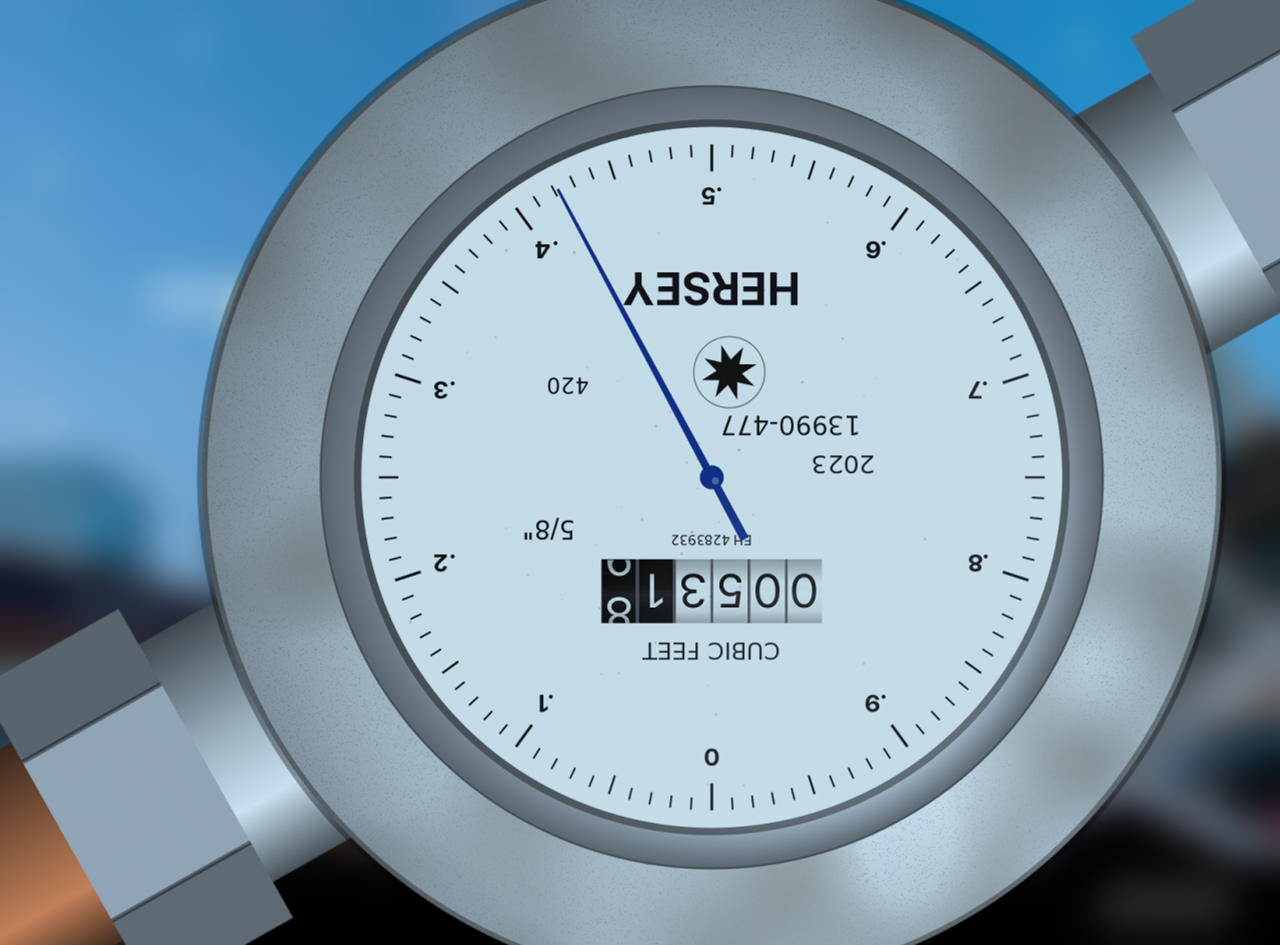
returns ft³ 5318.42
